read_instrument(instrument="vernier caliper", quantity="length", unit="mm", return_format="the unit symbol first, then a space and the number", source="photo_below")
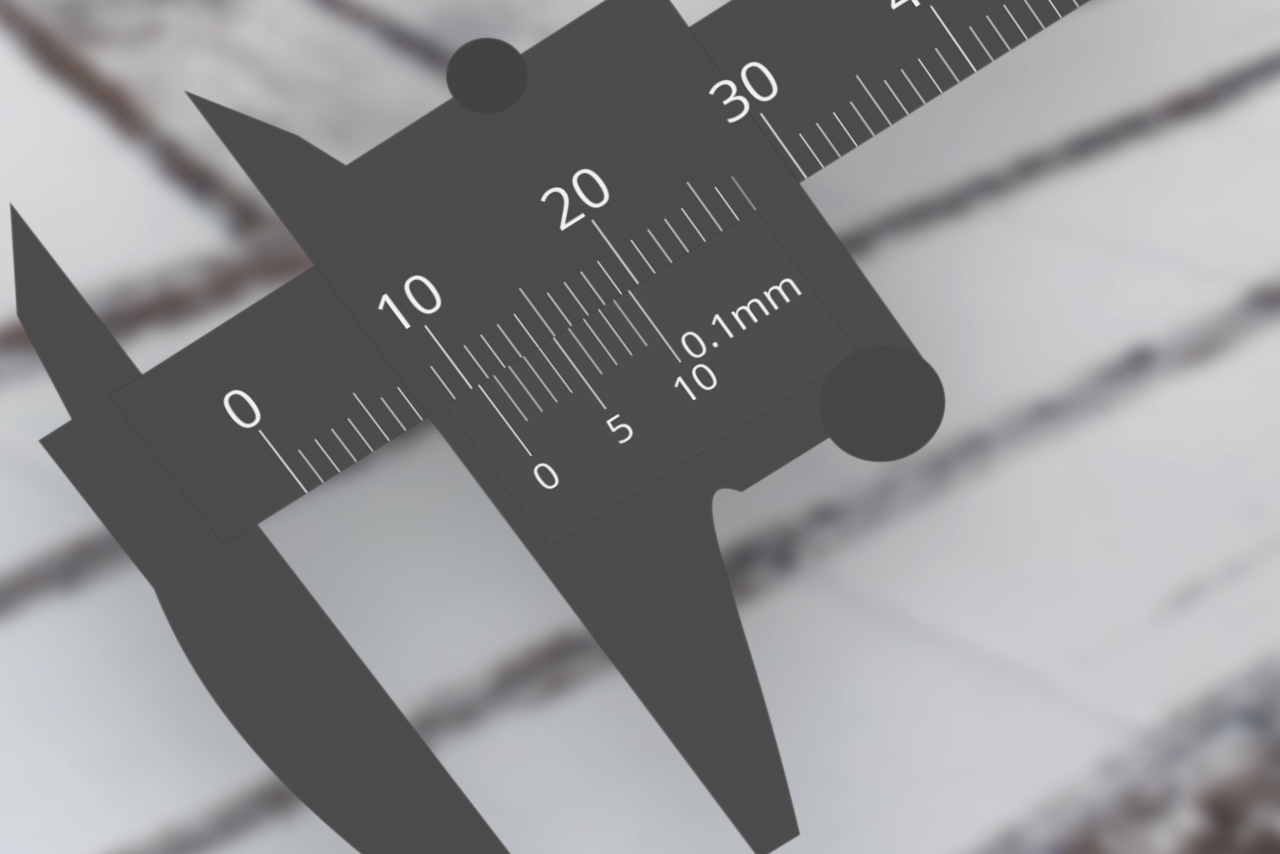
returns mm 10.4
